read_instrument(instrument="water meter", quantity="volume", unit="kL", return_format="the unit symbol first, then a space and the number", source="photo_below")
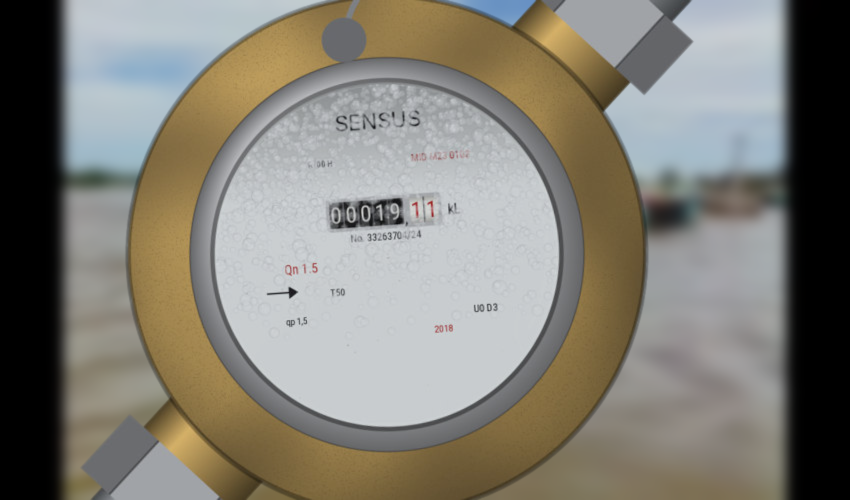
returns kL 19.11
